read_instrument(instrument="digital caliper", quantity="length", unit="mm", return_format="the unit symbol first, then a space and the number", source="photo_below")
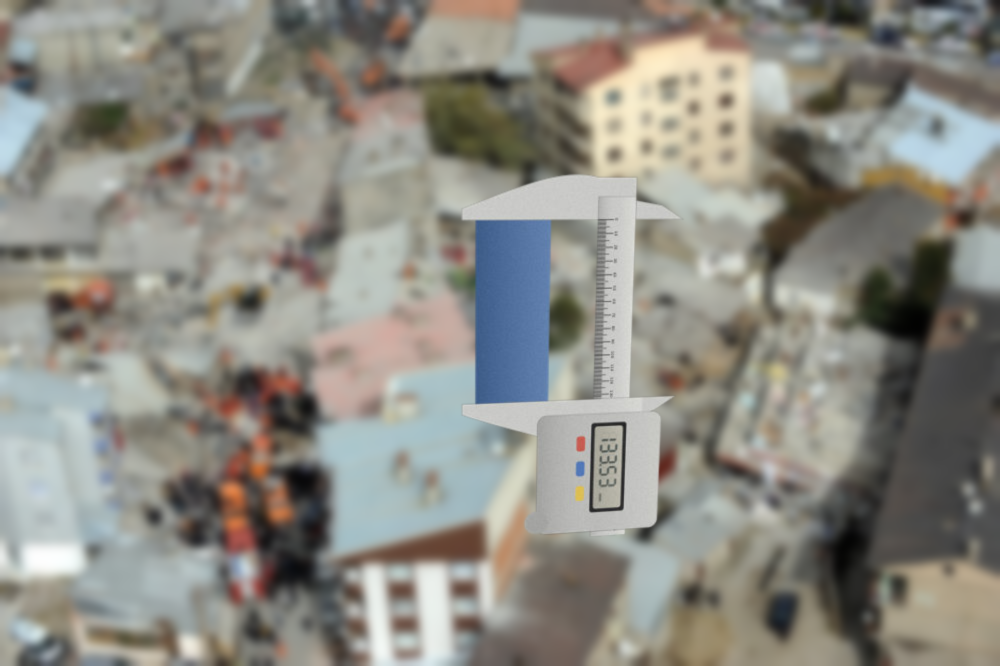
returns mm 133.53
